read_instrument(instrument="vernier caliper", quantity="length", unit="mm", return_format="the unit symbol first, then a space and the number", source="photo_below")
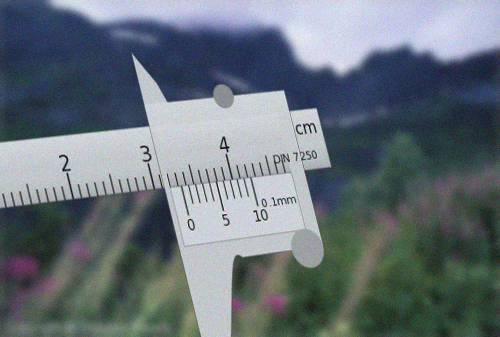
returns mm 33.4
